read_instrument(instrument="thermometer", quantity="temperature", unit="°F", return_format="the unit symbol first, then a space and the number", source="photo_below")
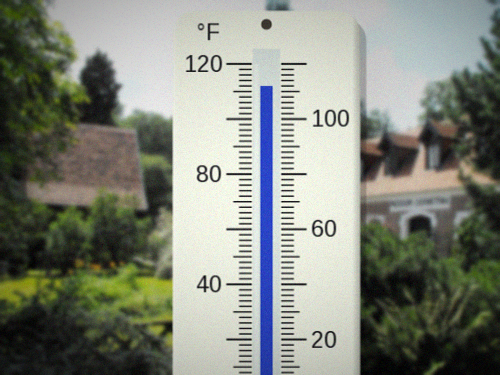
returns °F 112
